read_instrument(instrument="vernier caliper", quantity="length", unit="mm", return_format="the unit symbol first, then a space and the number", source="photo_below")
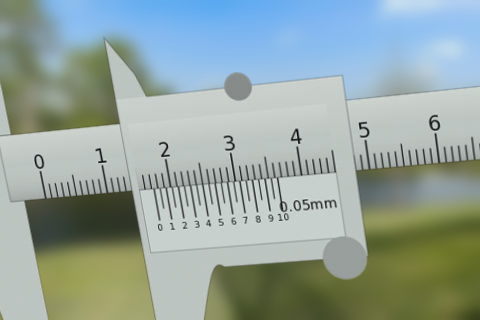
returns mm 17.4
